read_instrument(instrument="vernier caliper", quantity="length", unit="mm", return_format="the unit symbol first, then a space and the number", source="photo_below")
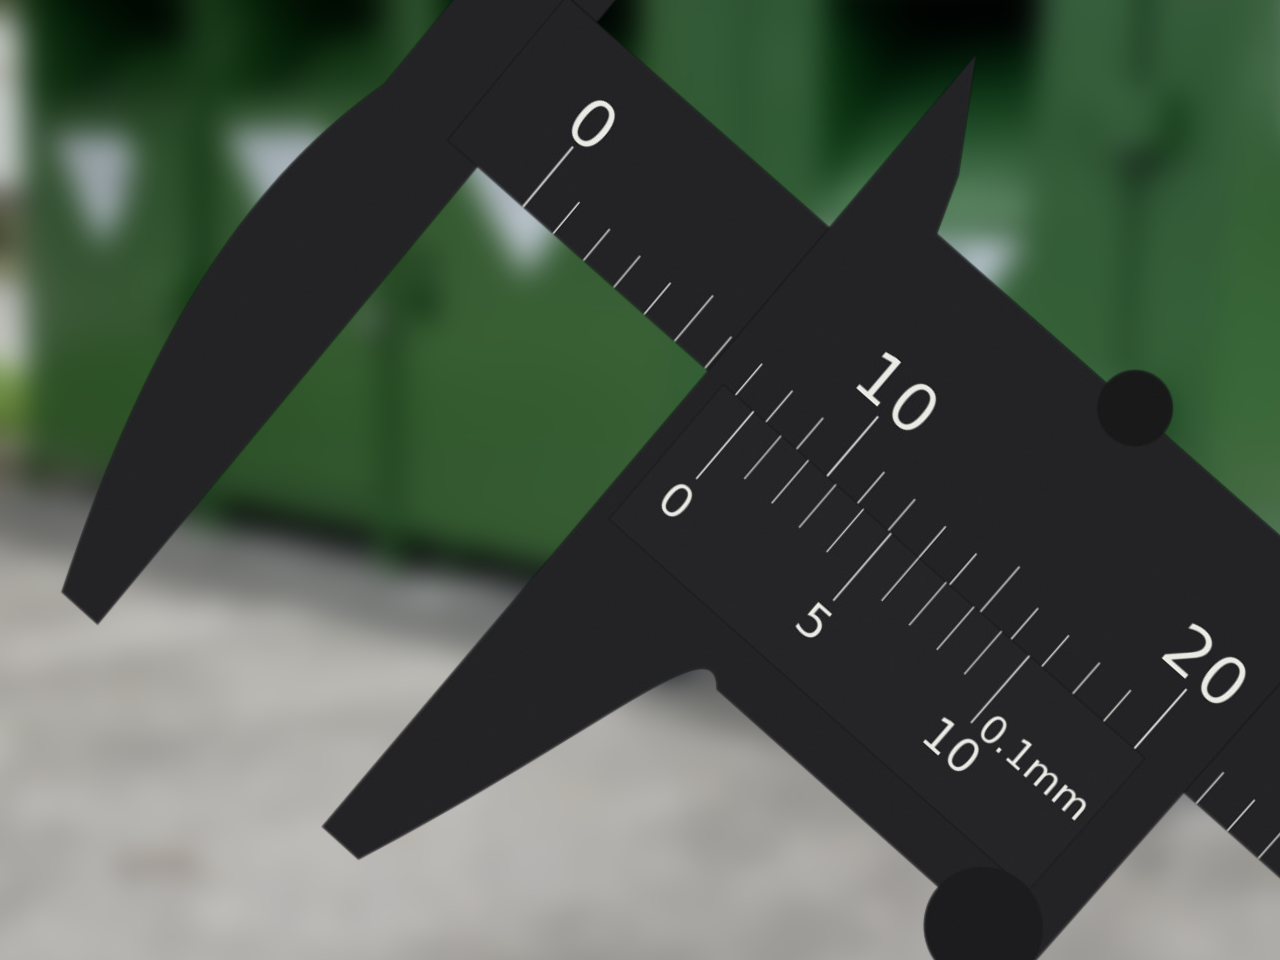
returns mm 7.6
